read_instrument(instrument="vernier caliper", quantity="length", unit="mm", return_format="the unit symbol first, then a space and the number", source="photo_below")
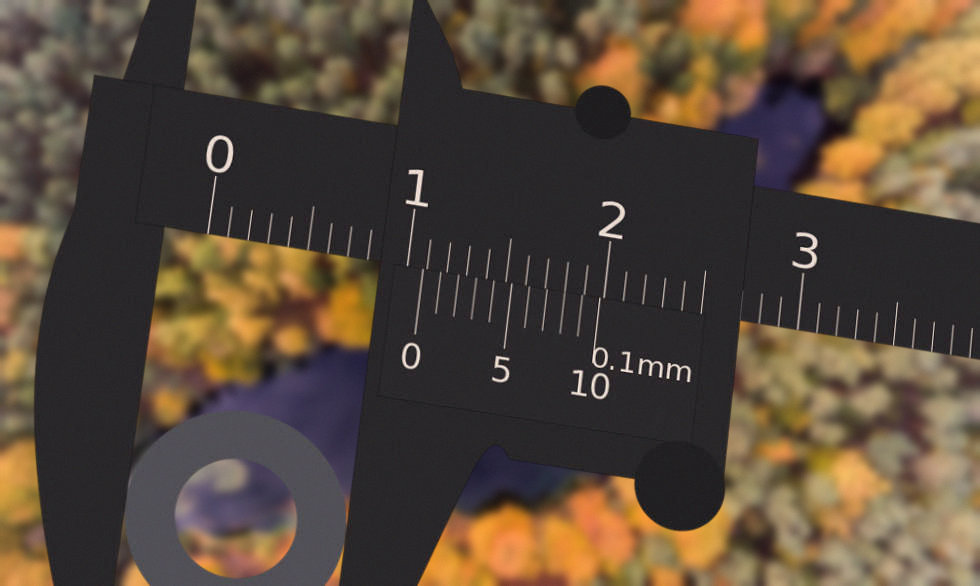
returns mm 10.8
